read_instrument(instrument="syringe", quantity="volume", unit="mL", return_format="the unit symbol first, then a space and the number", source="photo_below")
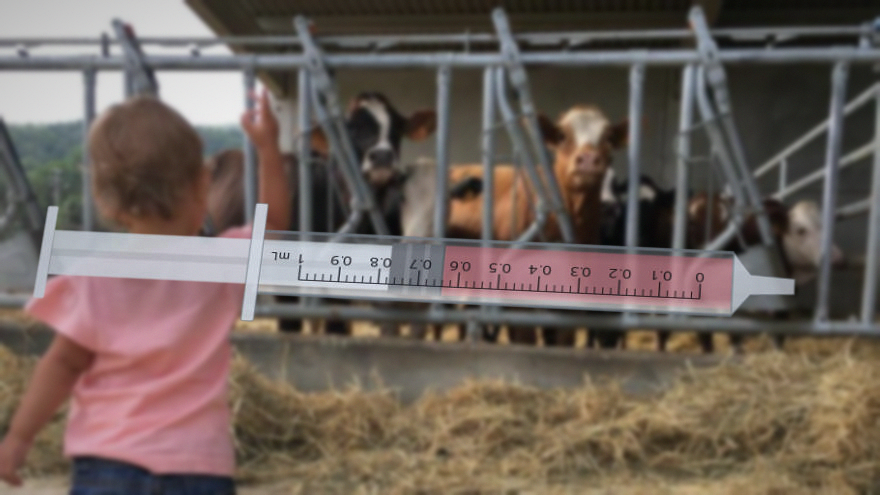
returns mL 0.64
